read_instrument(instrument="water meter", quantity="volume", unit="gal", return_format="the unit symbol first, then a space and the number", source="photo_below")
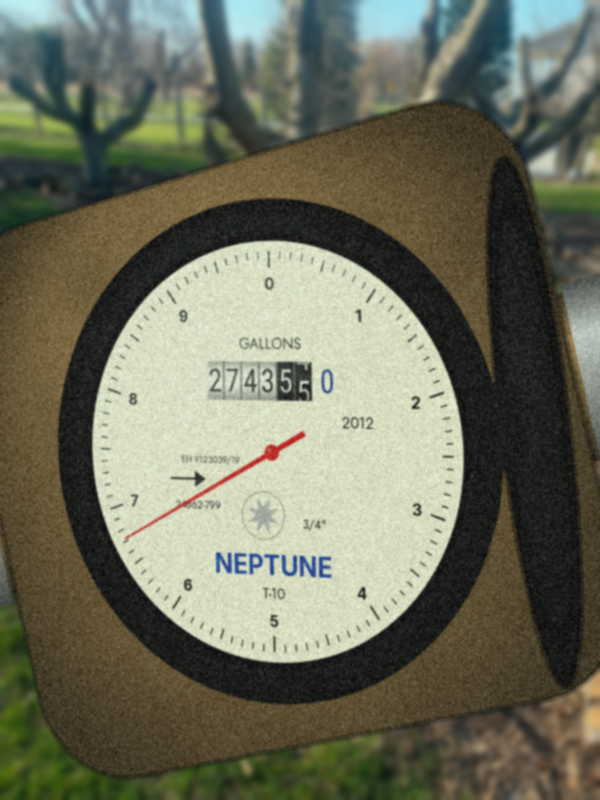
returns gal 2743546.7
